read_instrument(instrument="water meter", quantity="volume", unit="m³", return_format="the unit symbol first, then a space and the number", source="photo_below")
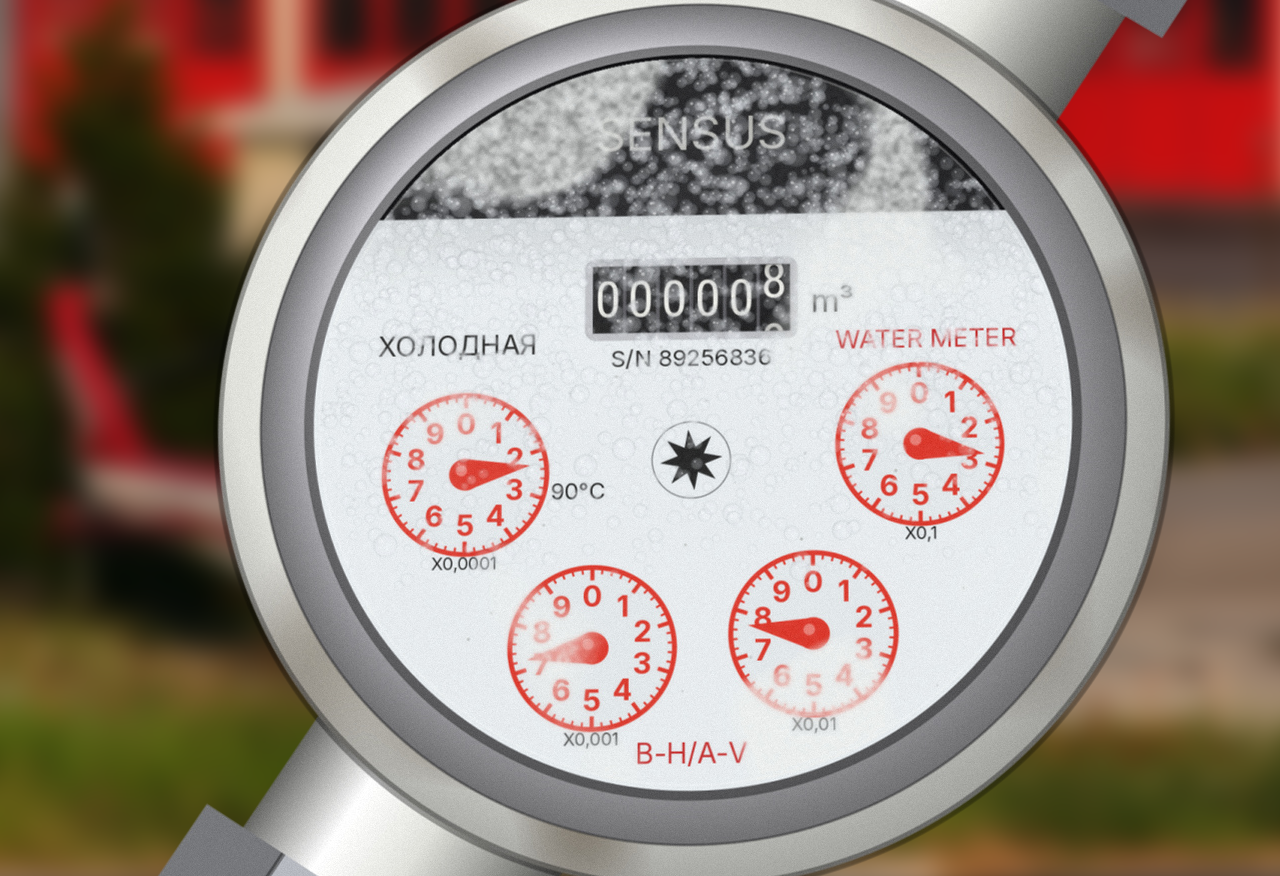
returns m³ 8.2772
